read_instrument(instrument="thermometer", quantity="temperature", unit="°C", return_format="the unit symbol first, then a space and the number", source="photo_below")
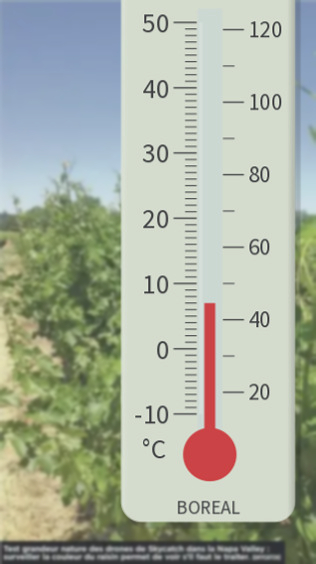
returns °C 7
